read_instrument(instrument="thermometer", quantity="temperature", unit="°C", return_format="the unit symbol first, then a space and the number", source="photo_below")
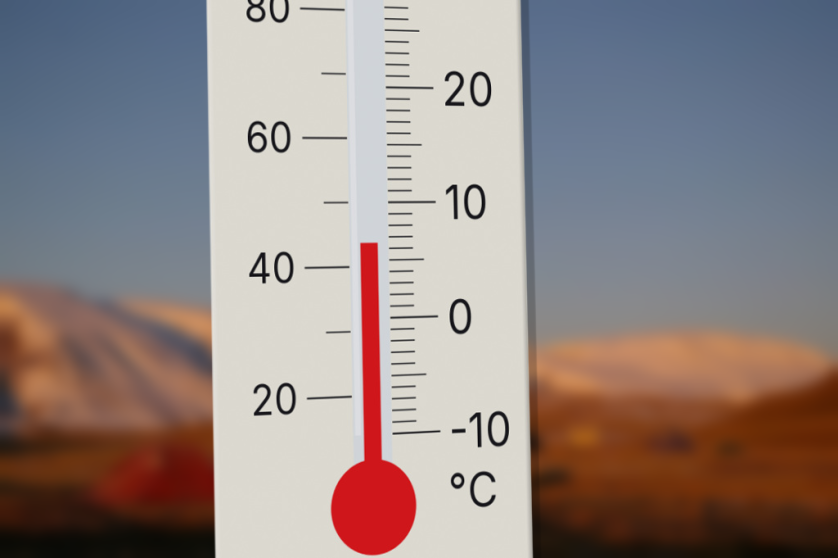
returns °C 6.5
